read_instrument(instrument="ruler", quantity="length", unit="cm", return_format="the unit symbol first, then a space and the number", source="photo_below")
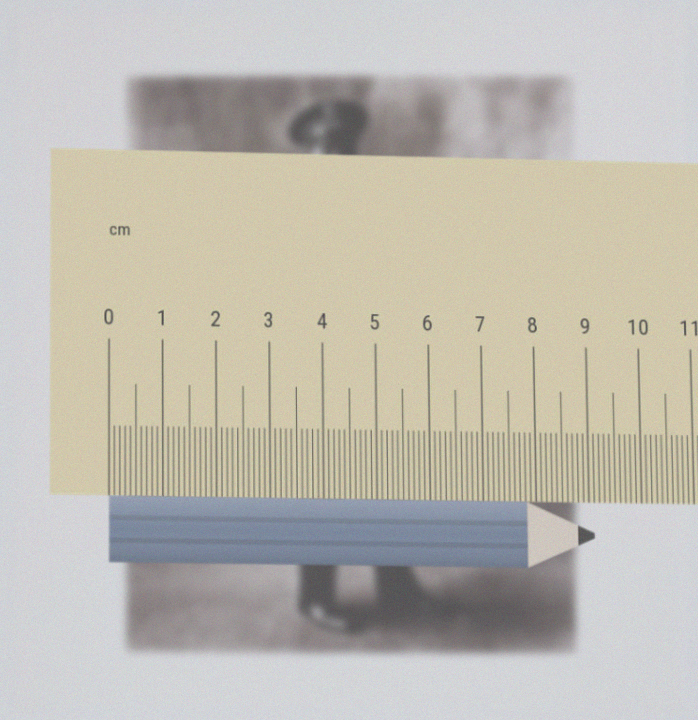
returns cm 9.1
